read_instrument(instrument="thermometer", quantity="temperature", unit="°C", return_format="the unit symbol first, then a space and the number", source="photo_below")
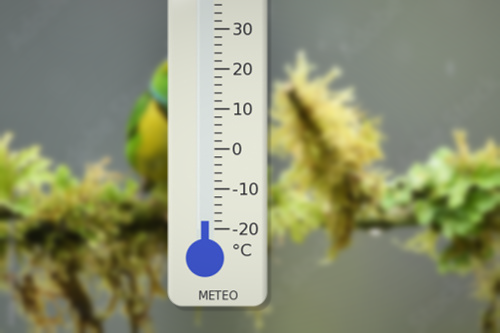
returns °C -18
